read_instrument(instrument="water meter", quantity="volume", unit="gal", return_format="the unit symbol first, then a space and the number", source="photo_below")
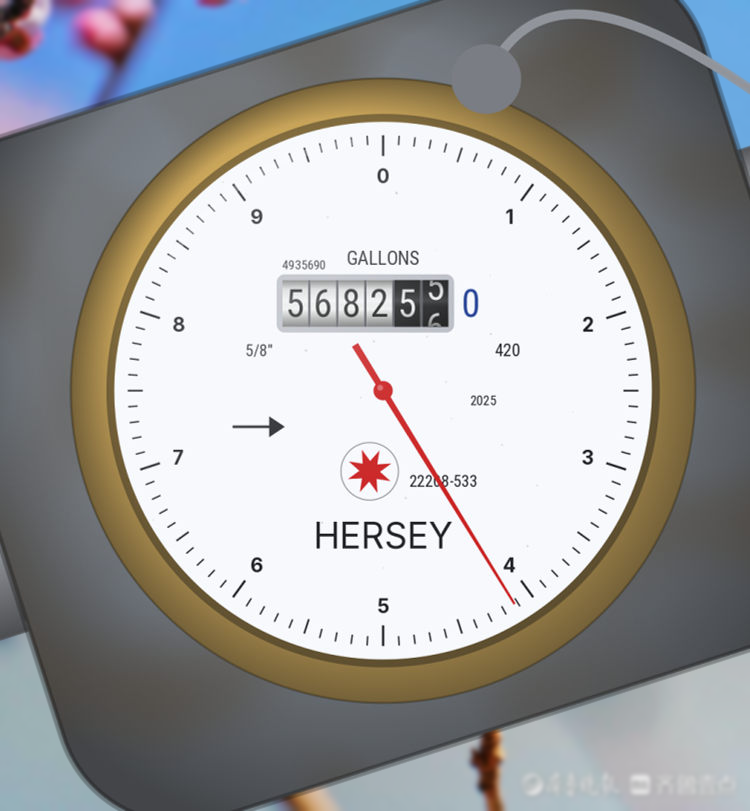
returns gal 5682554.1
